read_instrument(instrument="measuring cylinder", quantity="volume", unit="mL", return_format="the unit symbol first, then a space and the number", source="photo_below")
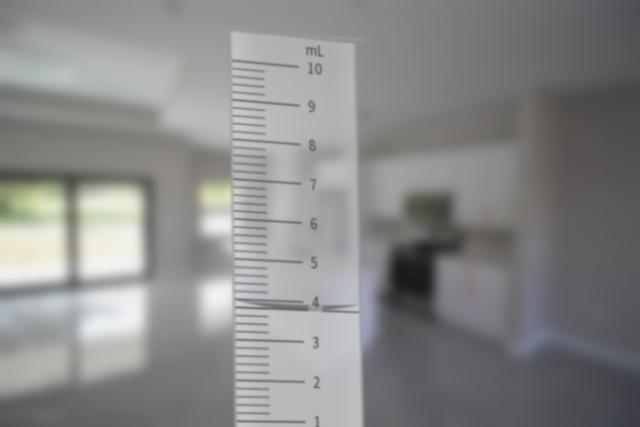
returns mL 3.8
